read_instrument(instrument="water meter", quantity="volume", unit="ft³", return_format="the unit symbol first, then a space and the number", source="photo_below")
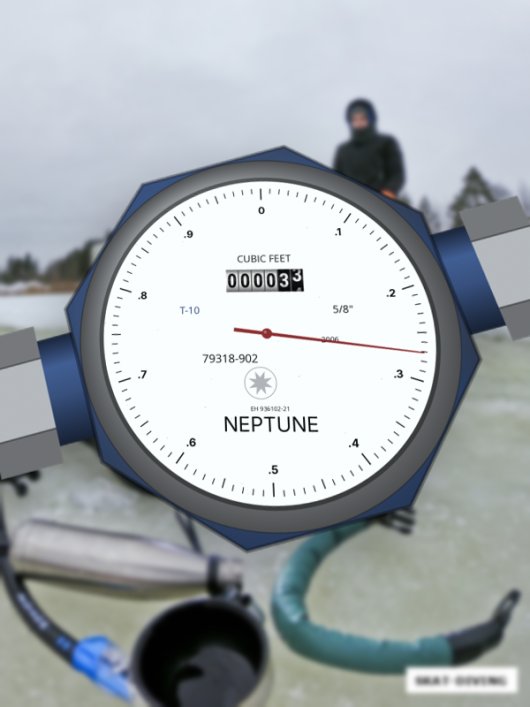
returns ft³ 33.27
